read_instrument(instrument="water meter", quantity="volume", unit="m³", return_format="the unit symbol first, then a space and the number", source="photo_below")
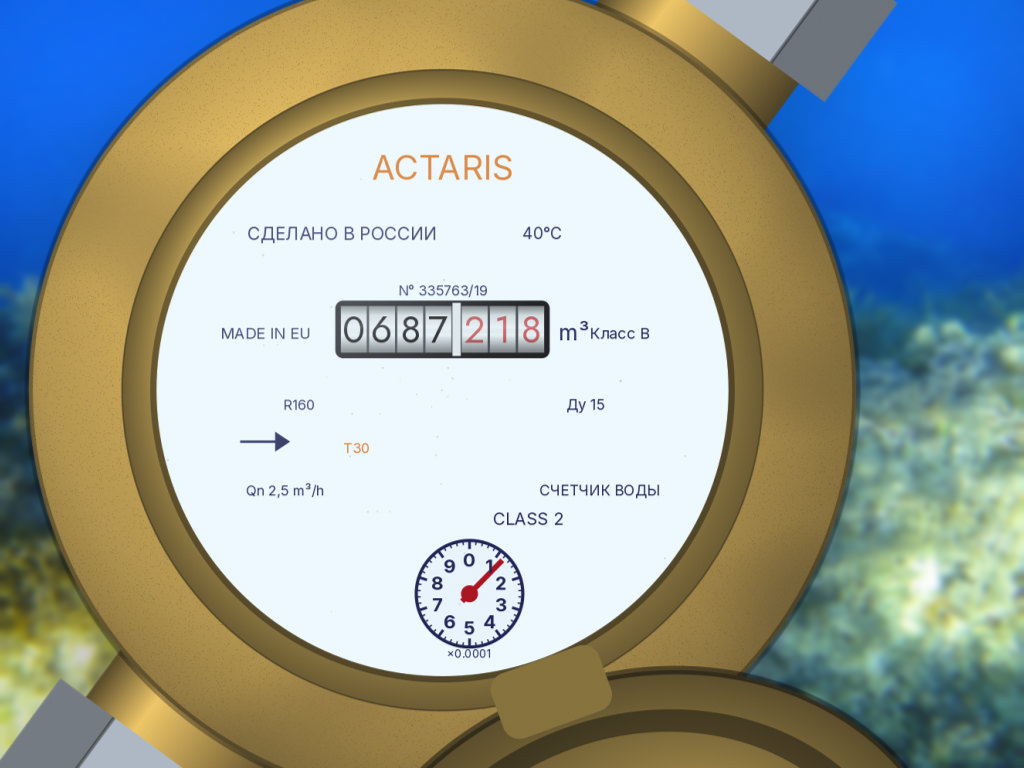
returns m³ 687.2181
